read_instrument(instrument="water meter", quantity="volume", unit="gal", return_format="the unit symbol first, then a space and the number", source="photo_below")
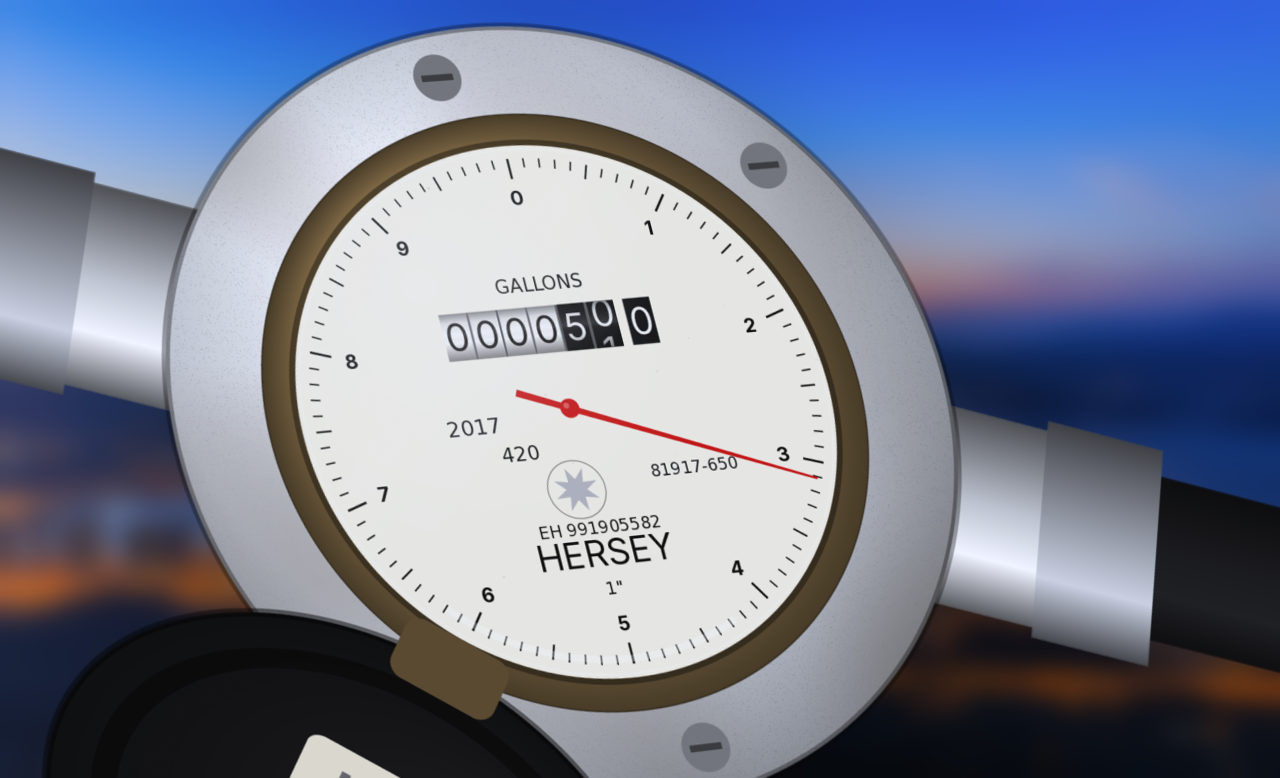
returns gal 503.1
